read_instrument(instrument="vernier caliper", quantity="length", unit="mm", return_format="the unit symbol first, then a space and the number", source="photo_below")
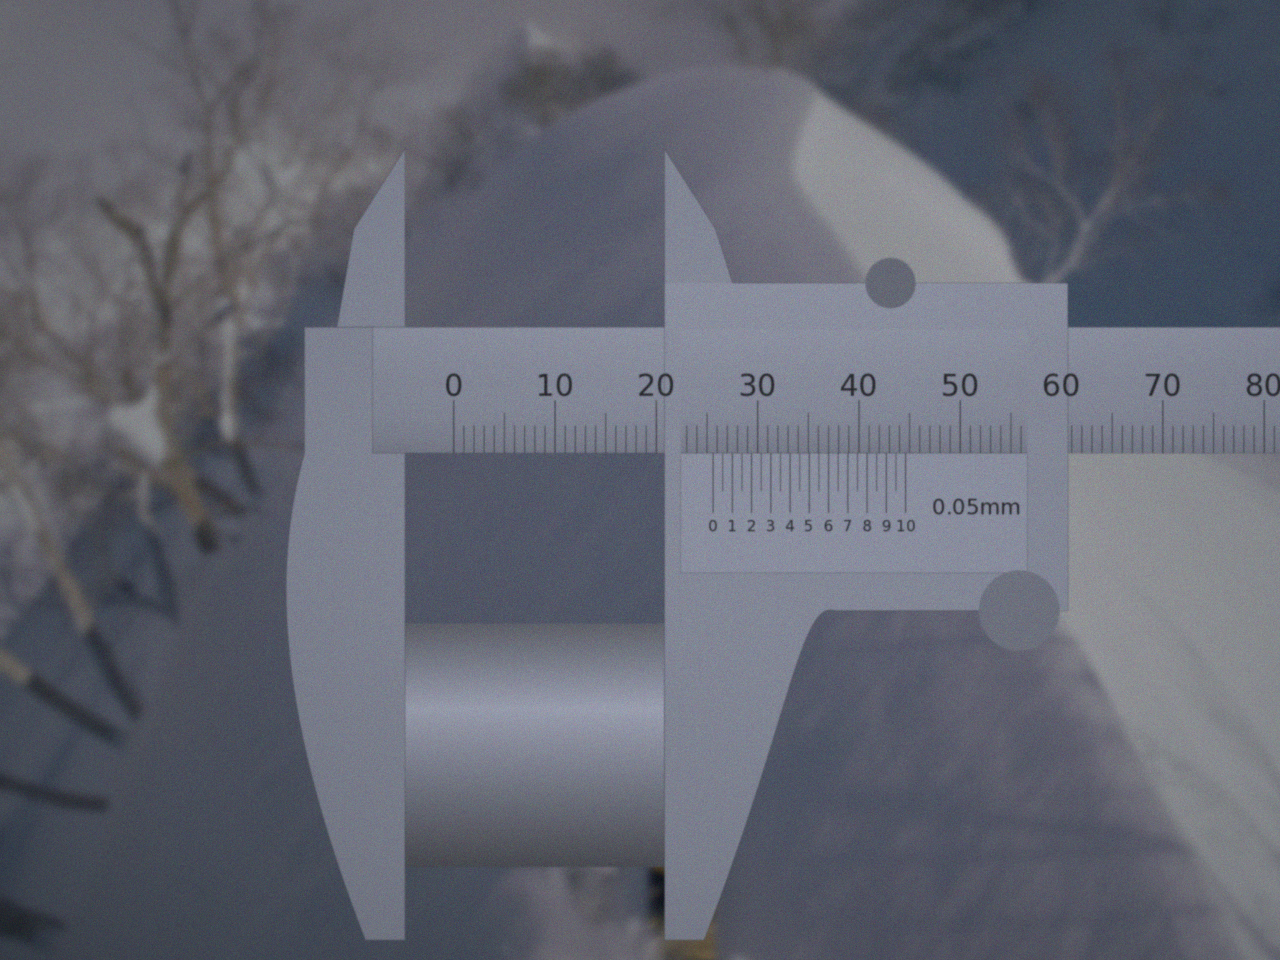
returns mm 25.6
